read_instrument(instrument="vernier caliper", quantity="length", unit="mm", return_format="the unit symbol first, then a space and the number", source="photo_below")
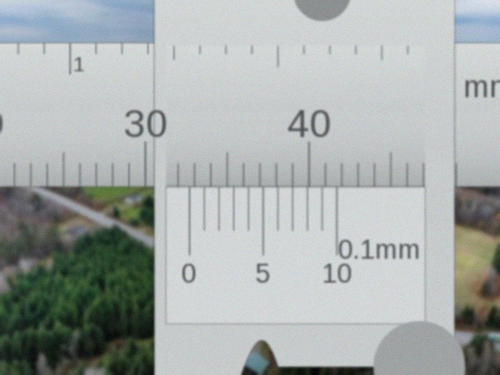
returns mm 32.7
